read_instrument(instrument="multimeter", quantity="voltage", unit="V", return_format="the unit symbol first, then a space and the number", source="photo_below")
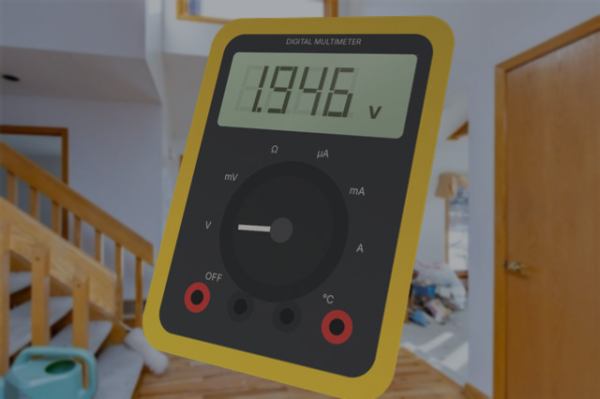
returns V 1.946
